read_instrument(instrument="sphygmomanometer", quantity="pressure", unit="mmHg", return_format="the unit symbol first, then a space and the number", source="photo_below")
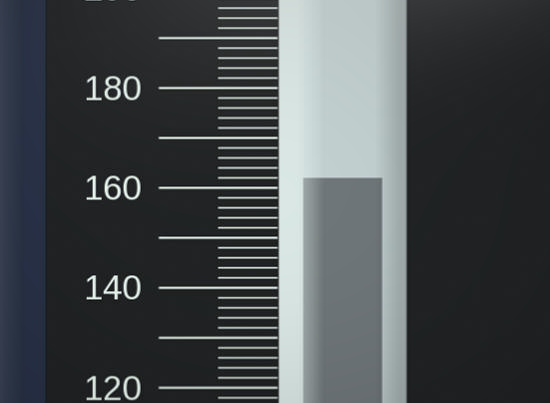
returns mmHg 162
